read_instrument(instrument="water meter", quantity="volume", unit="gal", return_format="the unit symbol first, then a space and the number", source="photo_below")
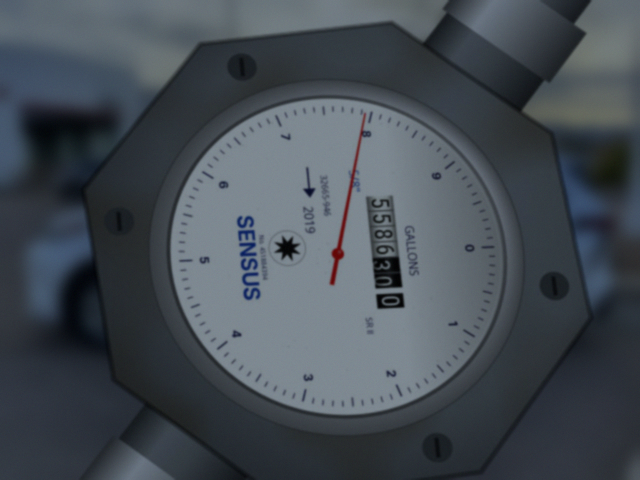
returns gal 5586297.9
